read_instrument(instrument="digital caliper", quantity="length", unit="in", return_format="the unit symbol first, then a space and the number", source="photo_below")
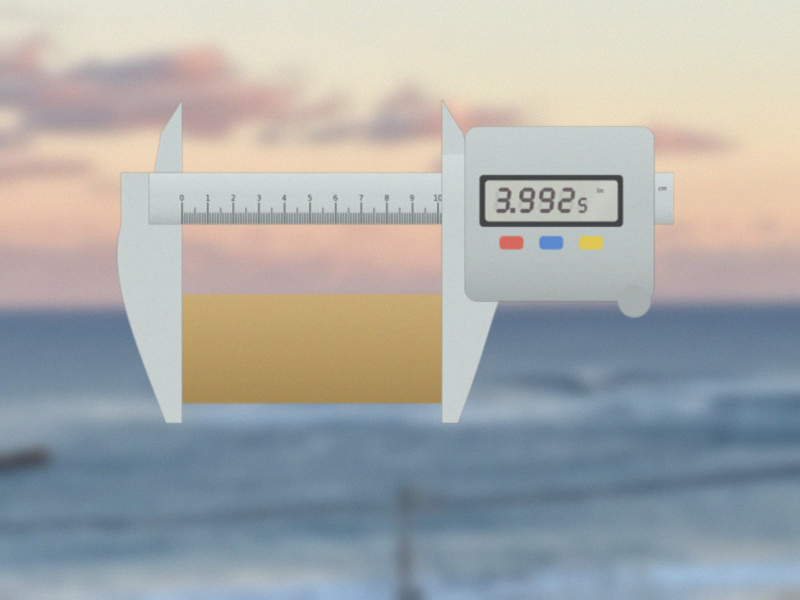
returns in 3.9925
